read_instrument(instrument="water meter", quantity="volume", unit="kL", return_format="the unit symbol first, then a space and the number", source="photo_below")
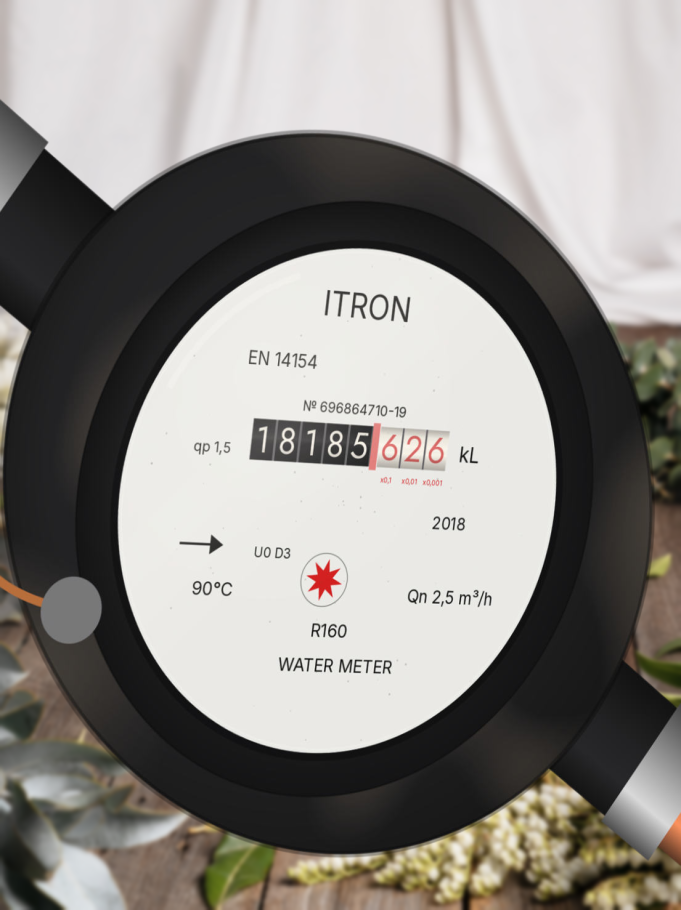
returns kL 18185.626
